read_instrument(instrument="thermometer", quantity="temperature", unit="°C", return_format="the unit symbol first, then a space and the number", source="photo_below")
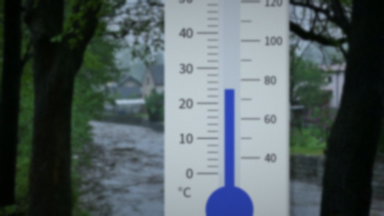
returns °C 24
